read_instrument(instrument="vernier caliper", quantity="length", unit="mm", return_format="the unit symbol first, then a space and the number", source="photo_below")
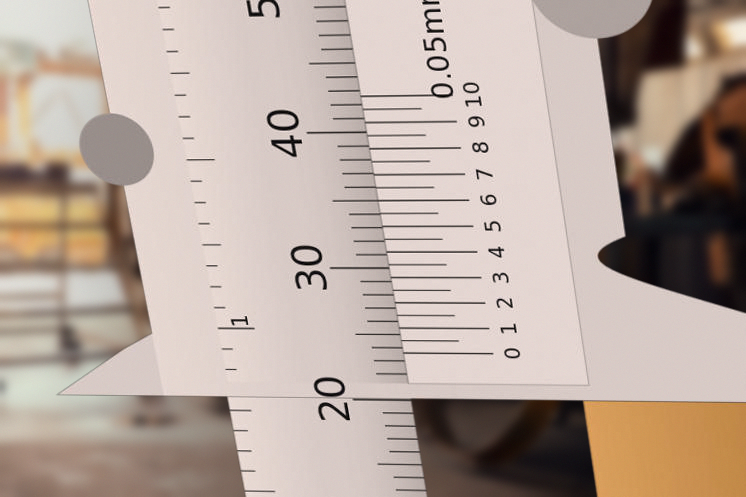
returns mm 23.6
